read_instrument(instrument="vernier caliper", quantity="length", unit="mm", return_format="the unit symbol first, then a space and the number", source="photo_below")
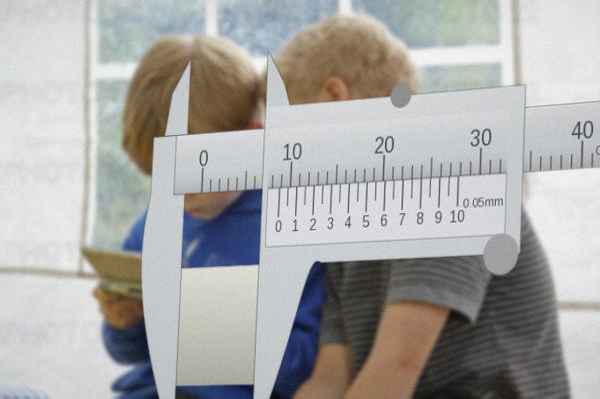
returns mm 8.8
